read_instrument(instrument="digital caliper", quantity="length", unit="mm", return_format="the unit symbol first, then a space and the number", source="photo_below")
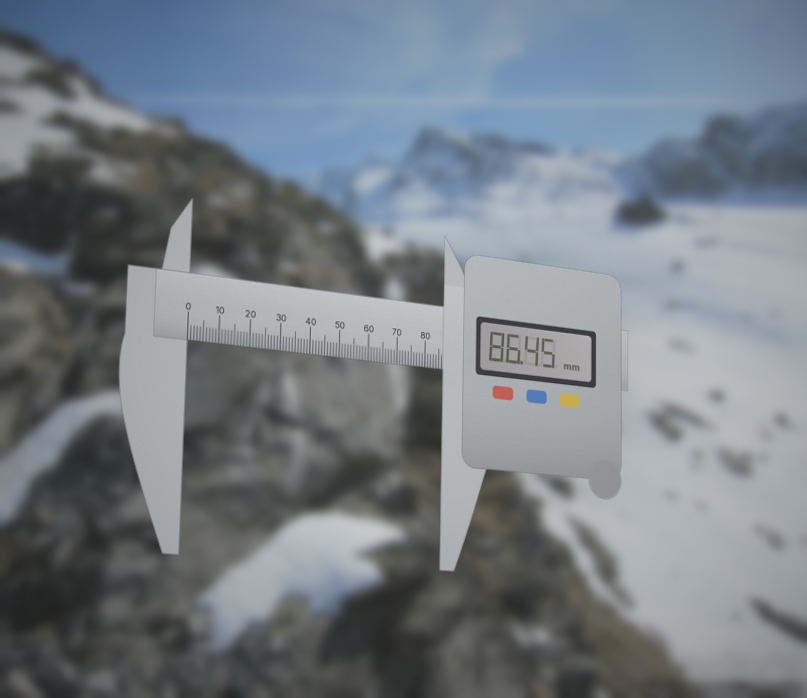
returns mm 86.45
